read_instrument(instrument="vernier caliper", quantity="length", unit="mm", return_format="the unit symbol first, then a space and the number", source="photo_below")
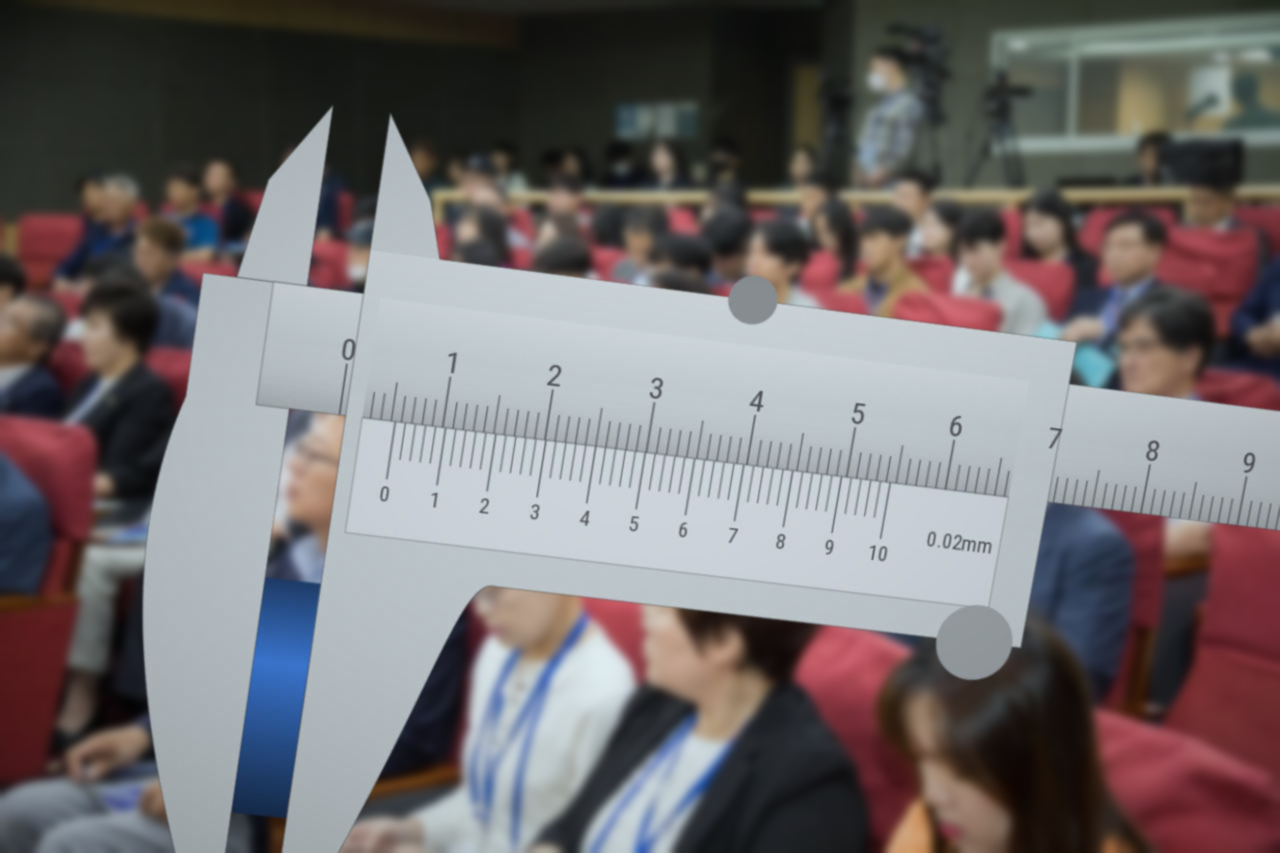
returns mm 5.4
